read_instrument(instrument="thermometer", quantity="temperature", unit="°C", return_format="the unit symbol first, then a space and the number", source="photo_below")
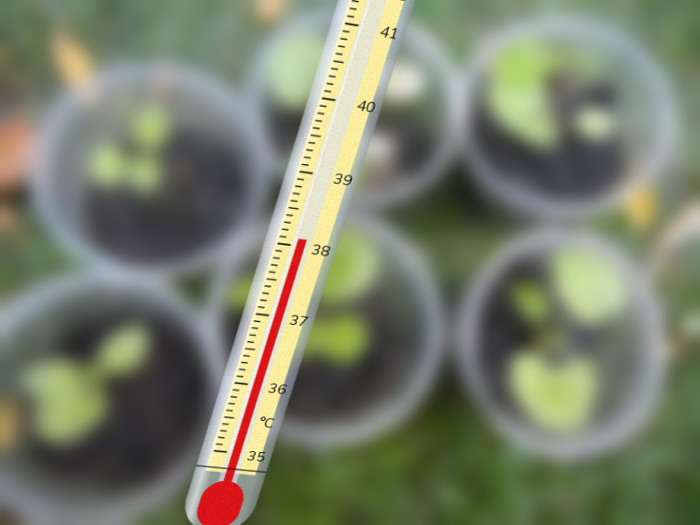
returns °C 38.1
